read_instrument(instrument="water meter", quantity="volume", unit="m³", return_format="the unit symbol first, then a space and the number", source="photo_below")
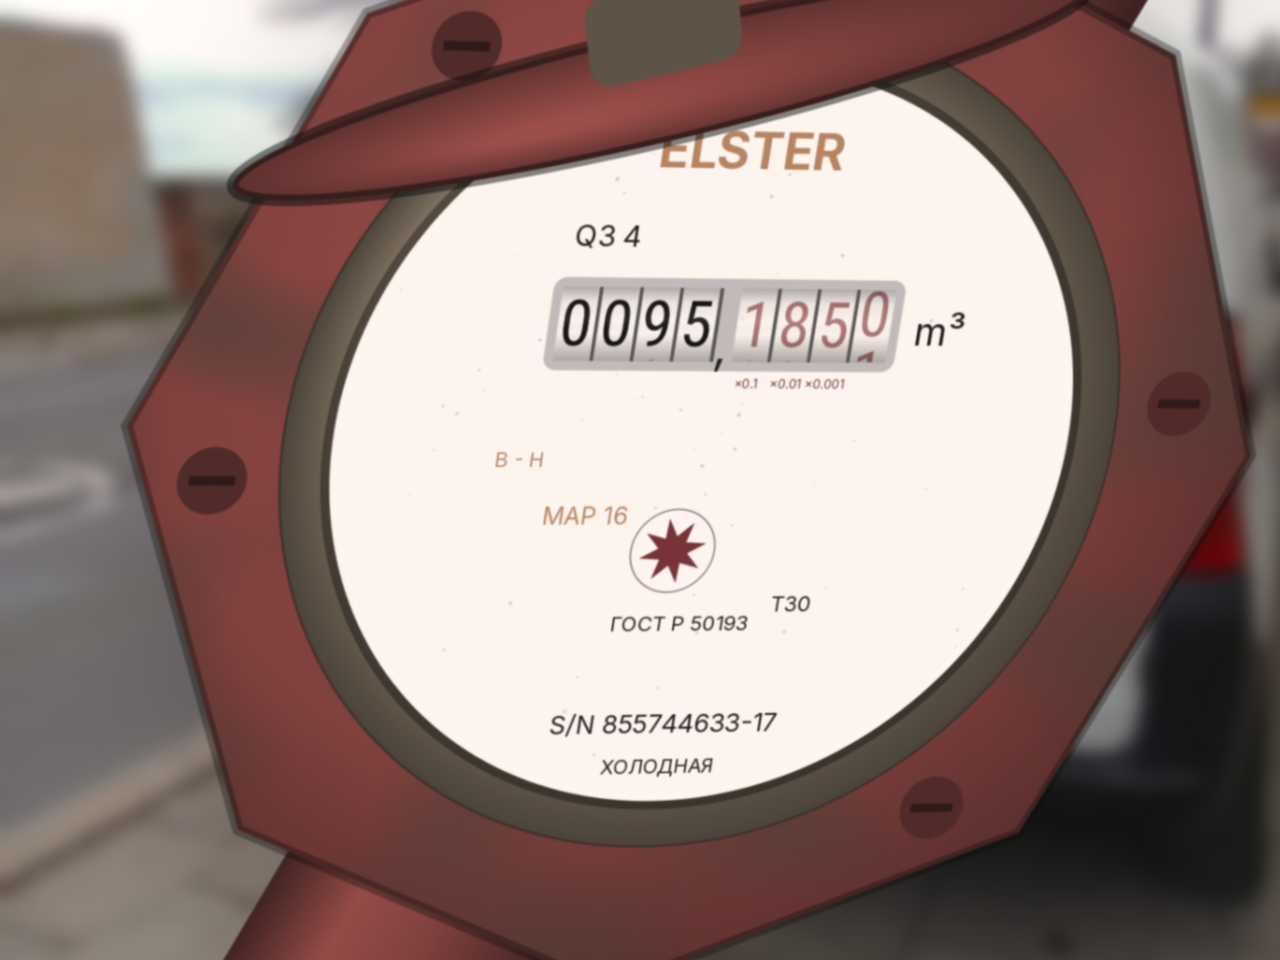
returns m³ 95.1850
